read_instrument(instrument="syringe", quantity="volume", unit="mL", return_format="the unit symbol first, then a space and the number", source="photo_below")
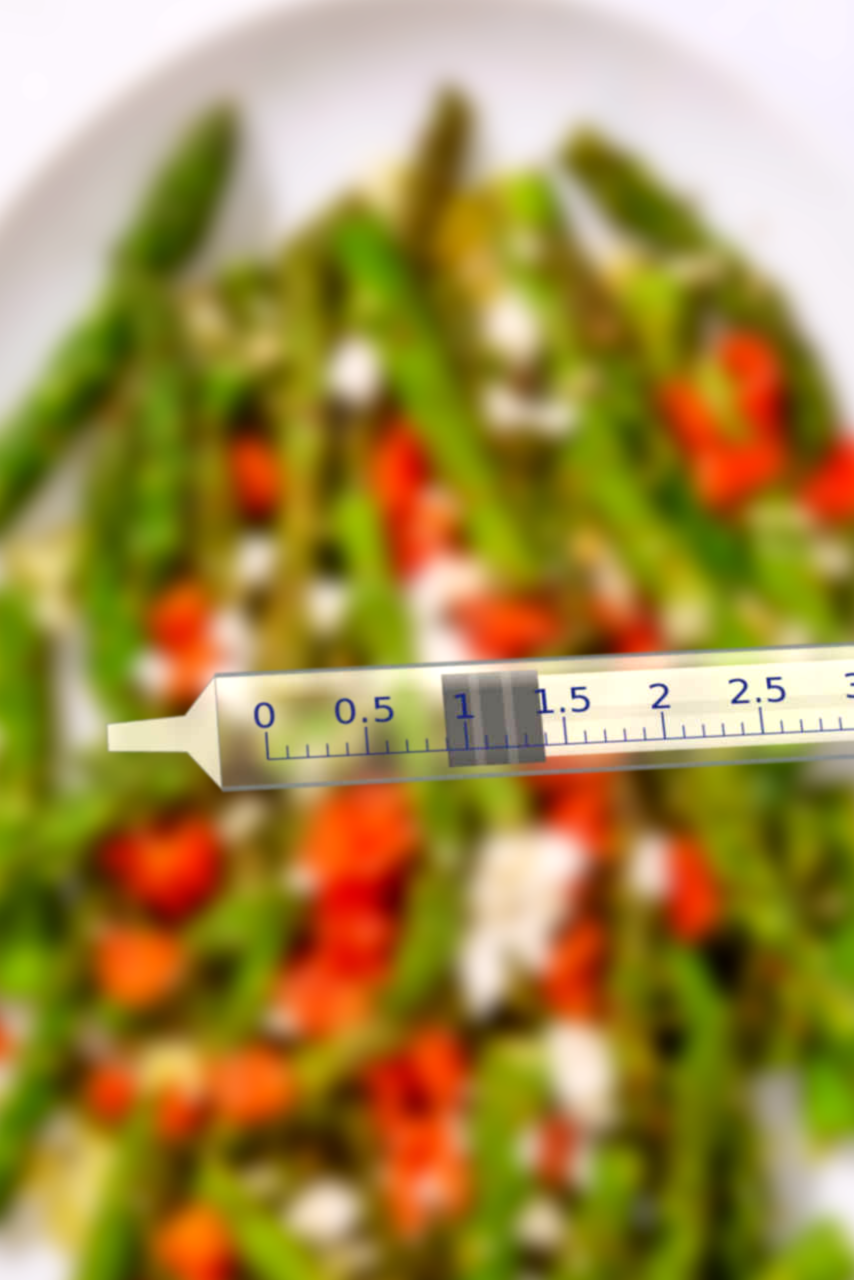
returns mL 0.9
